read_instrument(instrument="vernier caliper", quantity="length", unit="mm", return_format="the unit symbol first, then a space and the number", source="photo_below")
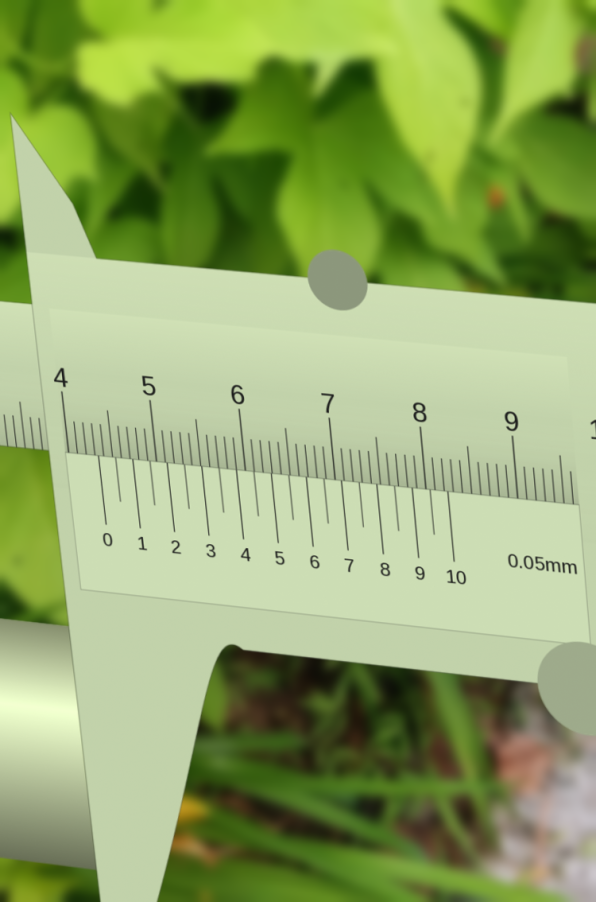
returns mm 43.4
